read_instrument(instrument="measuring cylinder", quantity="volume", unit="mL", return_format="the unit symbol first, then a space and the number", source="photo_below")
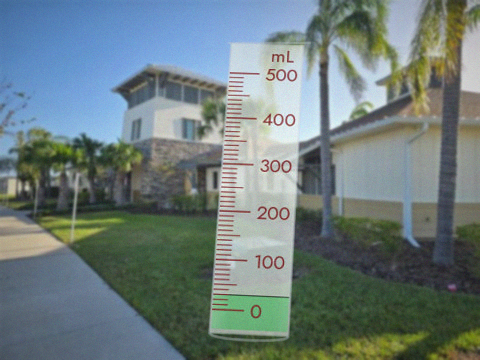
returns mL 30
